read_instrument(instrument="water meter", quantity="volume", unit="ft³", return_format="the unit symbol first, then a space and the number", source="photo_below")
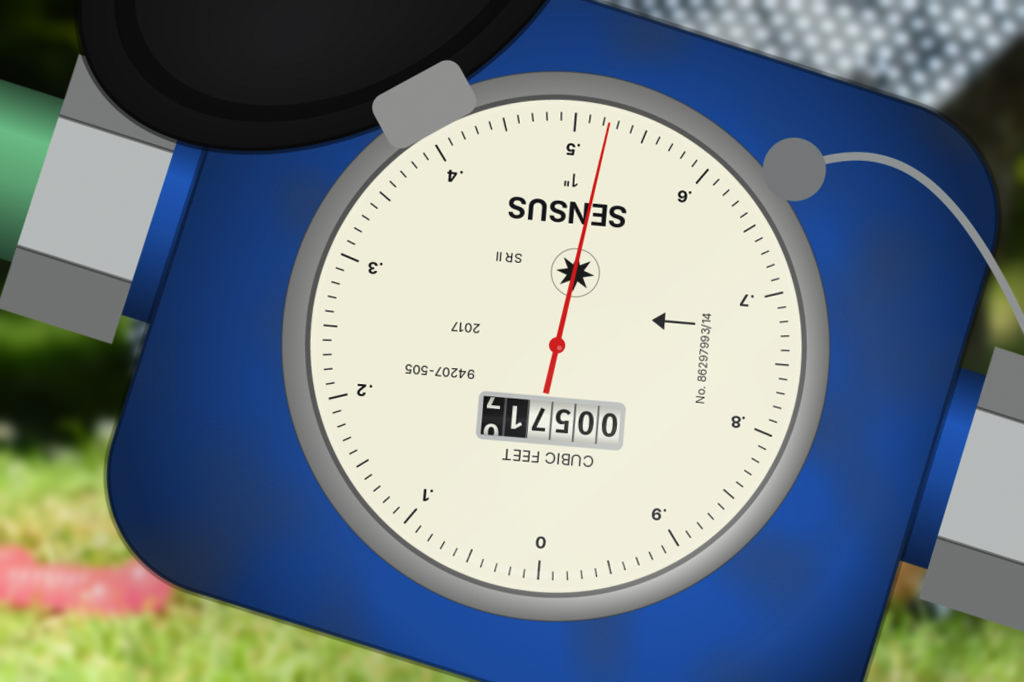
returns ft³ 5716.52
